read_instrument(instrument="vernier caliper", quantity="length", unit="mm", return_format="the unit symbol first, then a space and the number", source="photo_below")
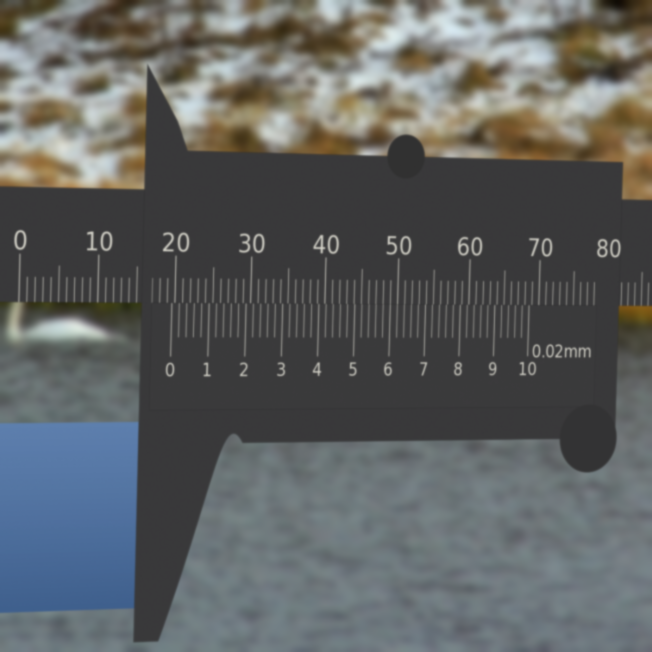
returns mm 19.6
